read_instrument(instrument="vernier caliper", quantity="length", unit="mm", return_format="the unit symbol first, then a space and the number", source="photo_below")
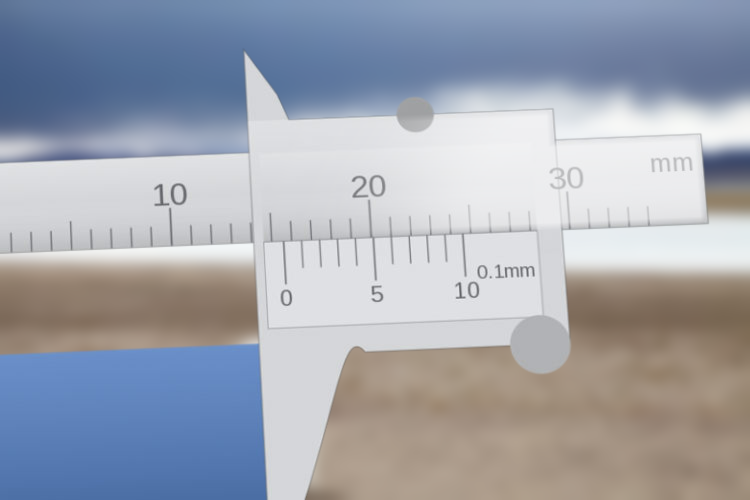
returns mm 15.6
